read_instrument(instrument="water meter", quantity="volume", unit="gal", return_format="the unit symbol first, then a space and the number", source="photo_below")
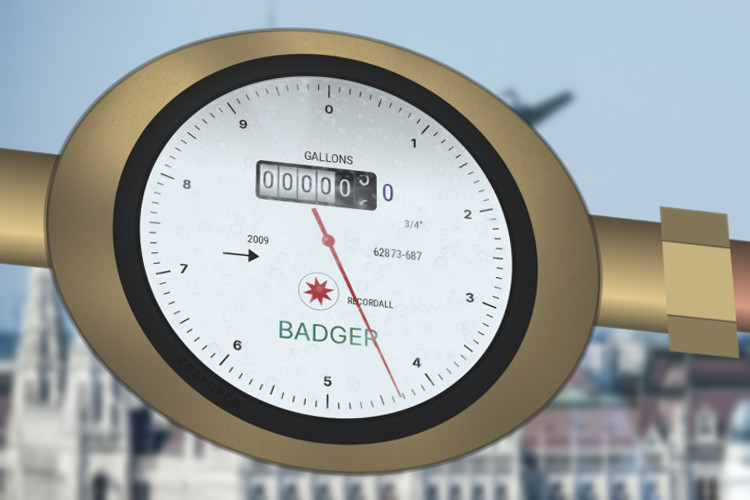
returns gal 54.3
